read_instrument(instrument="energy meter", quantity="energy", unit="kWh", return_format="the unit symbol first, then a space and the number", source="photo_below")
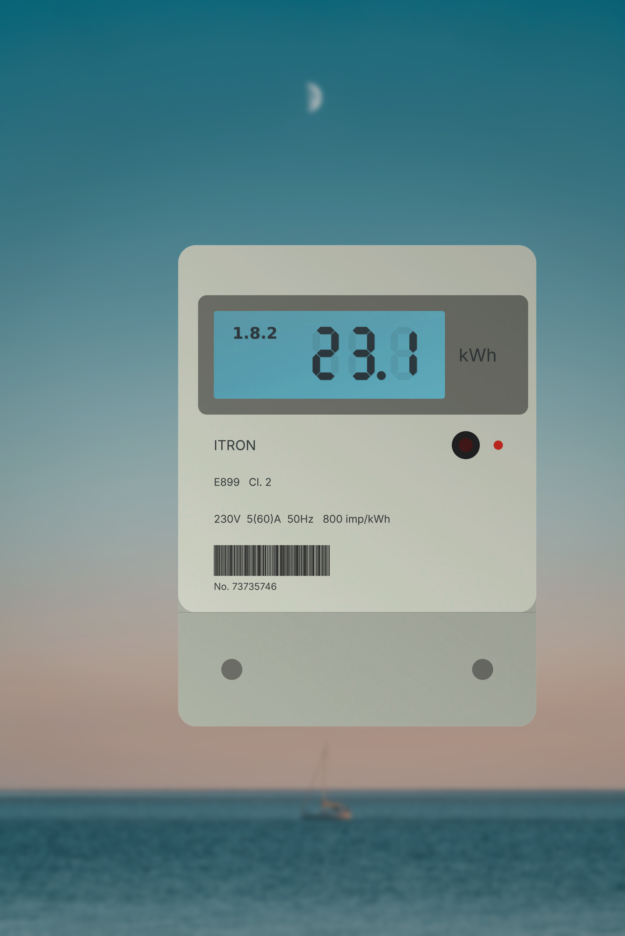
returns kWh 23.1
